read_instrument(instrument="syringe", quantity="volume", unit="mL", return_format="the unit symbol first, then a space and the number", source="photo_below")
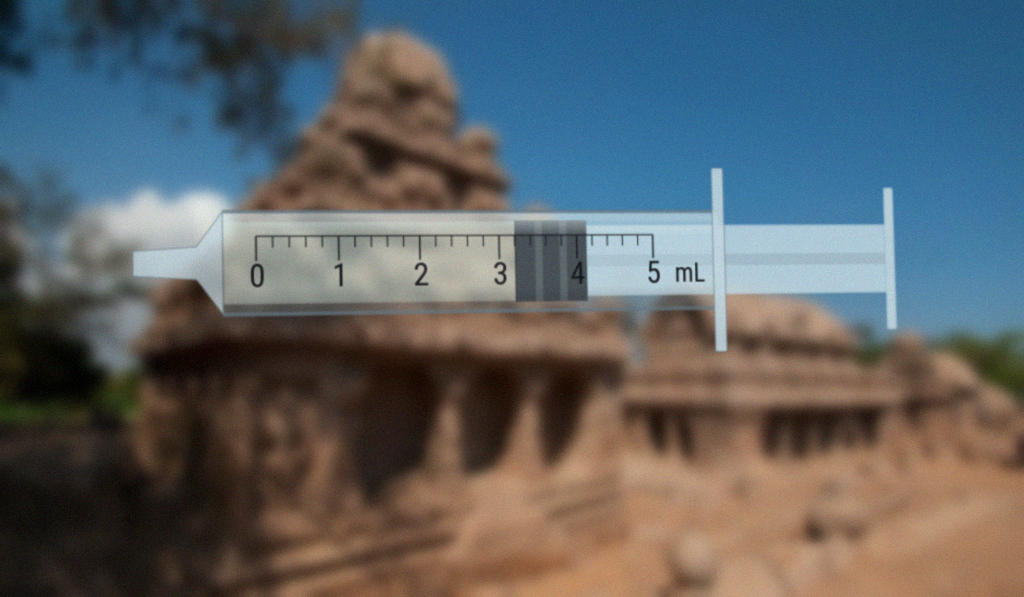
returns mL 3.2
